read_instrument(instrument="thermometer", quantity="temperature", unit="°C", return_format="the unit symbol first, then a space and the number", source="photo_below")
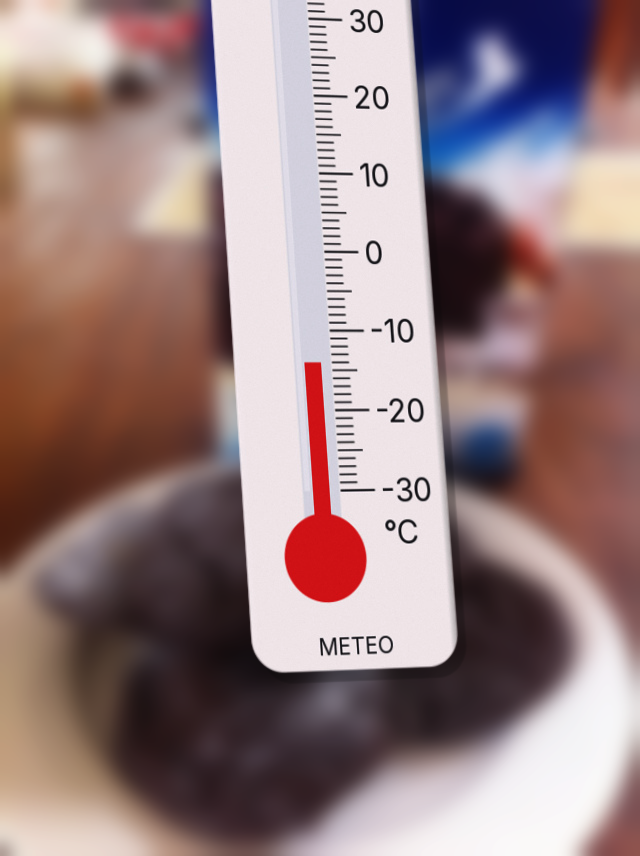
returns °C -14
